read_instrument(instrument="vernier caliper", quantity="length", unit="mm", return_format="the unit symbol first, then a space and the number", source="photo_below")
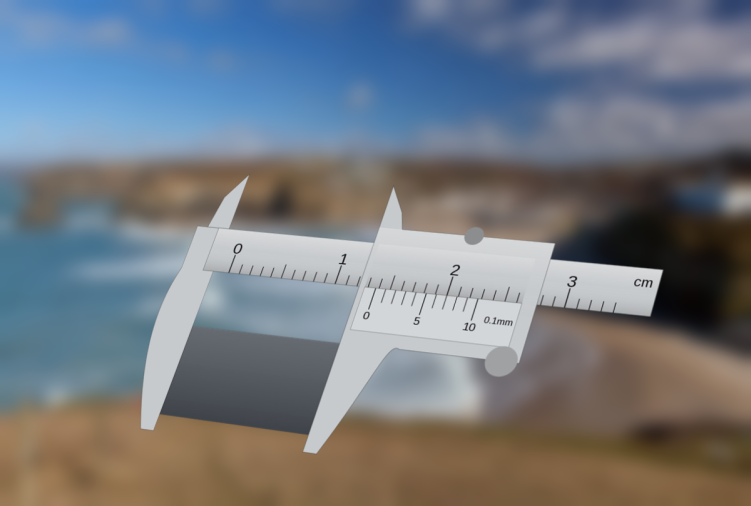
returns mm 13.7
